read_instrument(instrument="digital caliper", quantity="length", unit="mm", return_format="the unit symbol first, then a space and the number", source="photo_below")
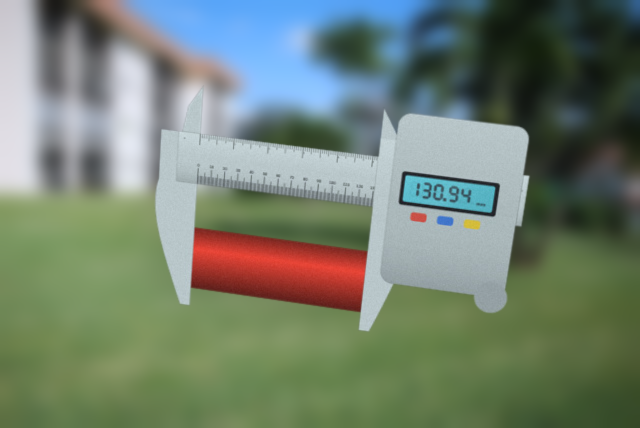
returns mm 130.94
